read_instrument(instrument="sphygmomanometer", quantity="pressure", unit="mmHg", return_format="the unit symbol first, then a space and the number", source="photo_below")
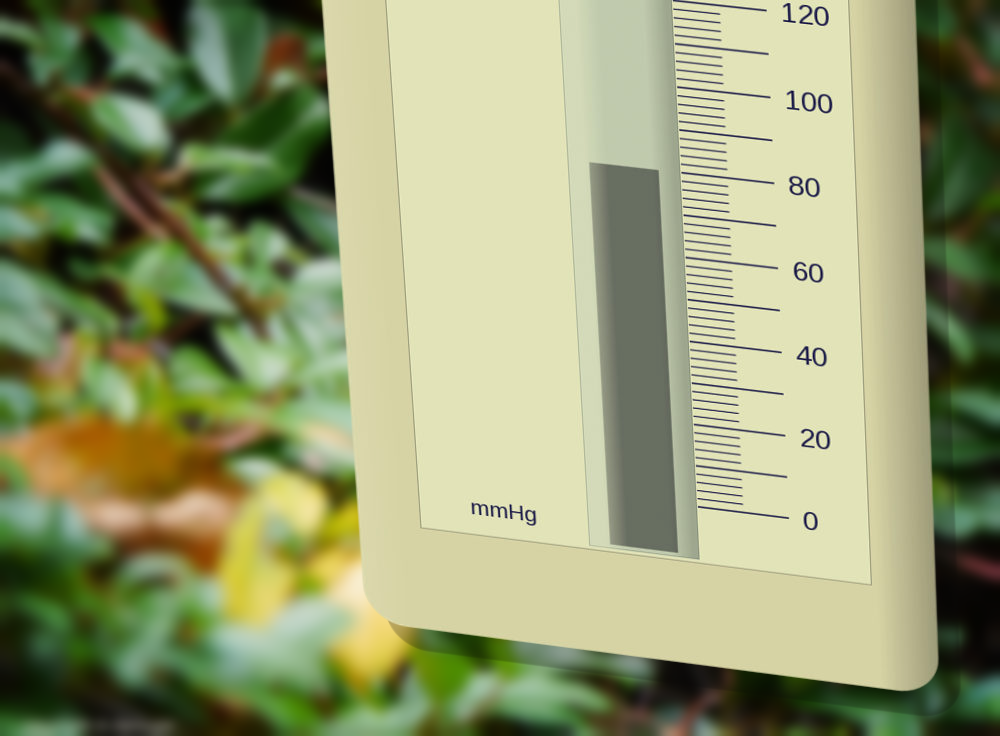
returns mmHg 80
